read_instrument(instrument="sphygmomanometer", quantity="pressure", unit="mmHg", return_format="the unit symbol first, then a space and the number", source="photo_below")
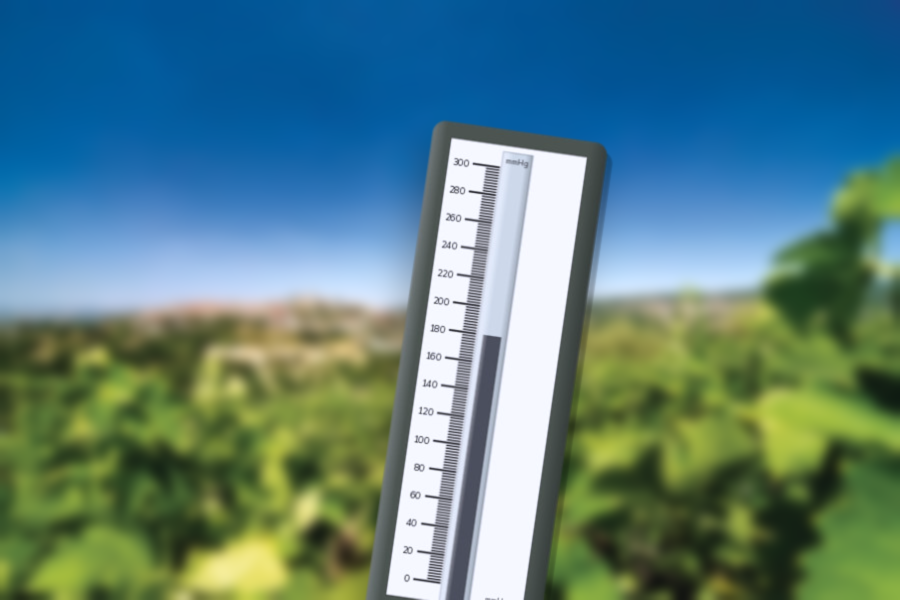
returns mmHg 180
